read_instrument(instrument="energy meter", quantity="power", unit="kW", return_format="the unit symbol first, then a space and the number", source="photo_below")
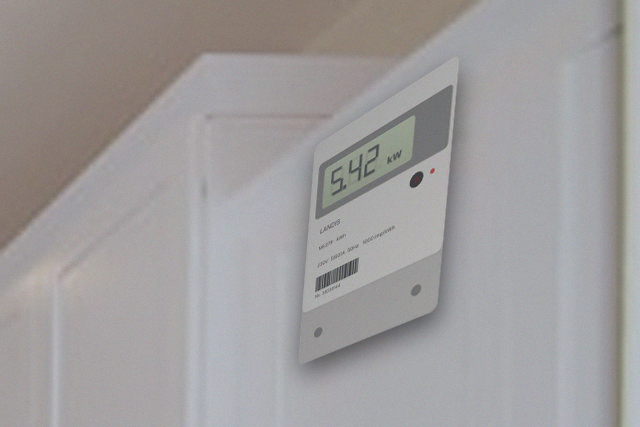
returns kW 5.42
